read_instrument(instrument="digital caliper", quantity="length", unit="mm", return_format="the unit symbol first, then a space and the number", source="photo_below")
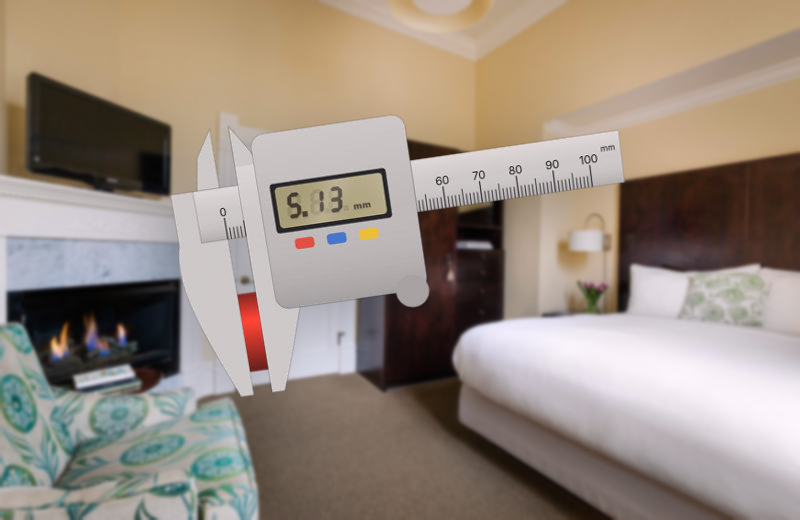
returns mm 5.13
